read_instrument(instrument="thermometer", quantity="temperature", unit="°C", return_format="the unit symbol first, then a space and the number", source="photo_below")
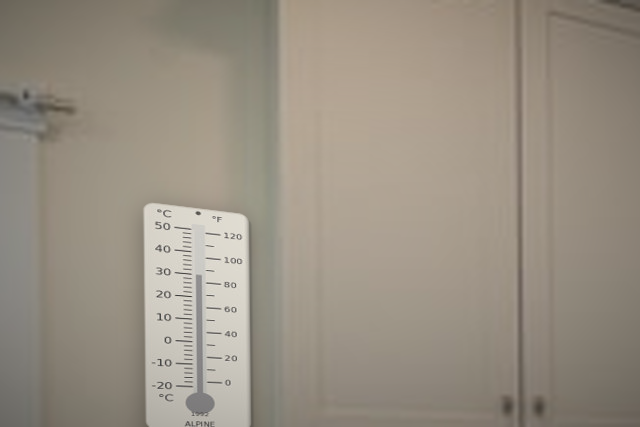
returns °C 30
